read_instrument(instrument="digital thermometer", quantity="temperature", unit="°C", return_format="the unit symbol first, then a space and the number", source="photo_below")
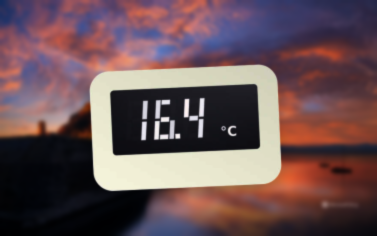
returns °C 16.4
